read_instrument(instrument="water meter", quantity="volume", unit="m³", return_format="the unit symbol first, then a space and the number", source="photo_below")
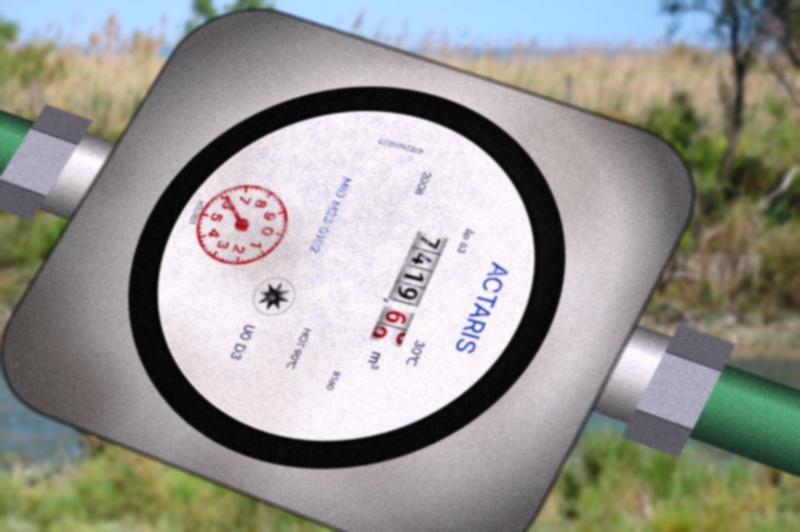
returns m³ 7419.686
